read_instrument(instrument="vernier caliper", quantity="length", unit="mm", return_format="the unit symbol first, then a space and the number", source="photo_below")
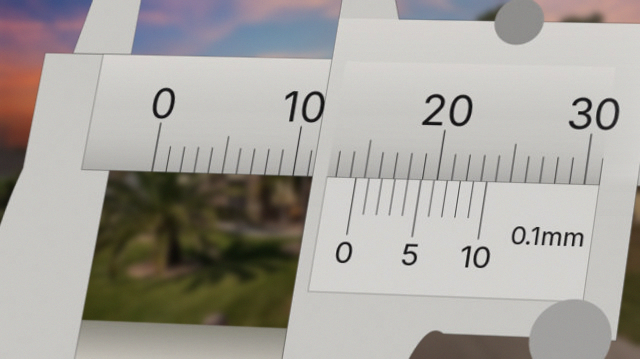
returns mm 14.4
